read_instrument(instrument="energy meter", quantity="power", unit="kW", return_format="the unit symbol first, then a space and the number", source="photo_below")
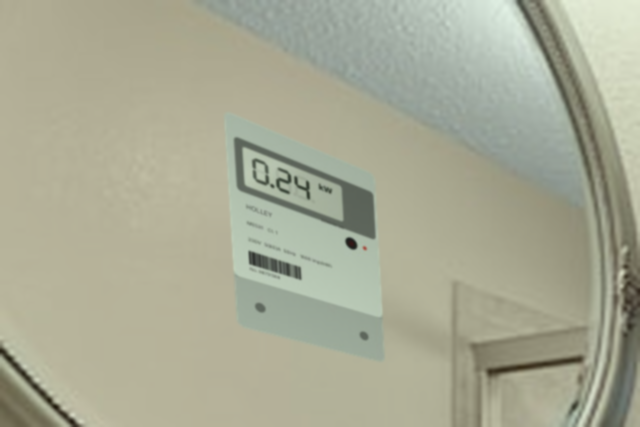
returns kW 0.24
